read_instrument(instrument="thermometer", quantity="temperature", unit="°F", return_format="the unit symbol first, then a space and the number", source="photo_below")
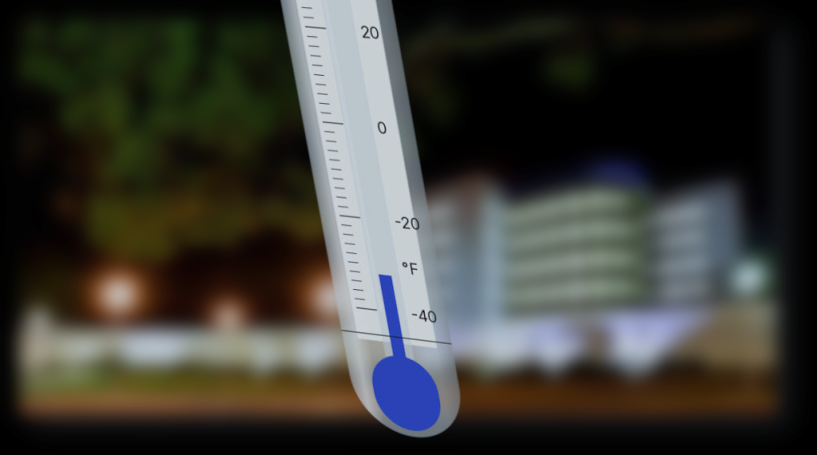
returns °F -32
